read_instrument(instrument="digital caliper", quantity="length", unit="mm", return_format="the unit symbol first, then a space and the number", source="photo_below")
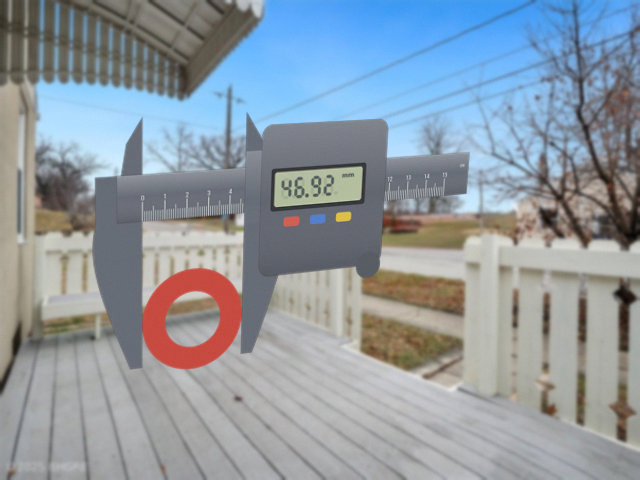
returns mm 46.92
